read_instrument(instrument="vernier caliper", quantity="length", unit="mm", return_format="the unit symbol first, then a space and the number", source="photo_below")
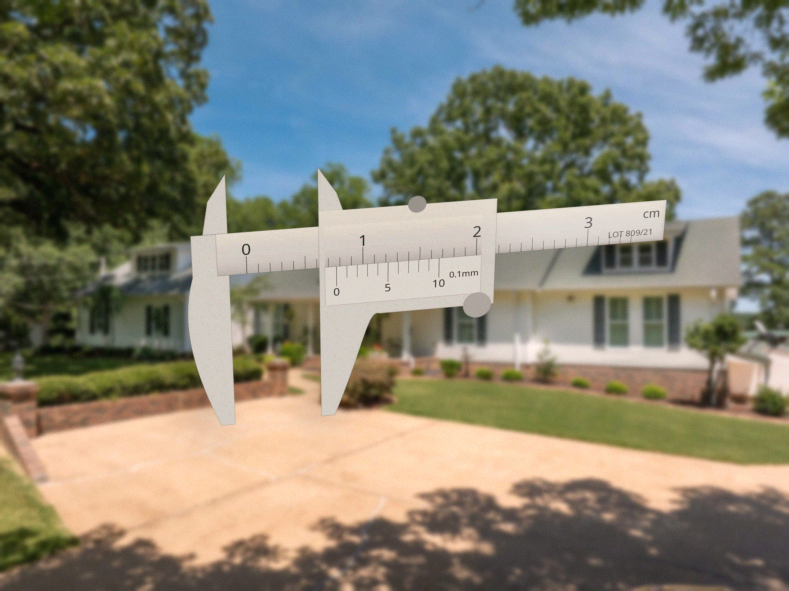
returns mm 7.7
